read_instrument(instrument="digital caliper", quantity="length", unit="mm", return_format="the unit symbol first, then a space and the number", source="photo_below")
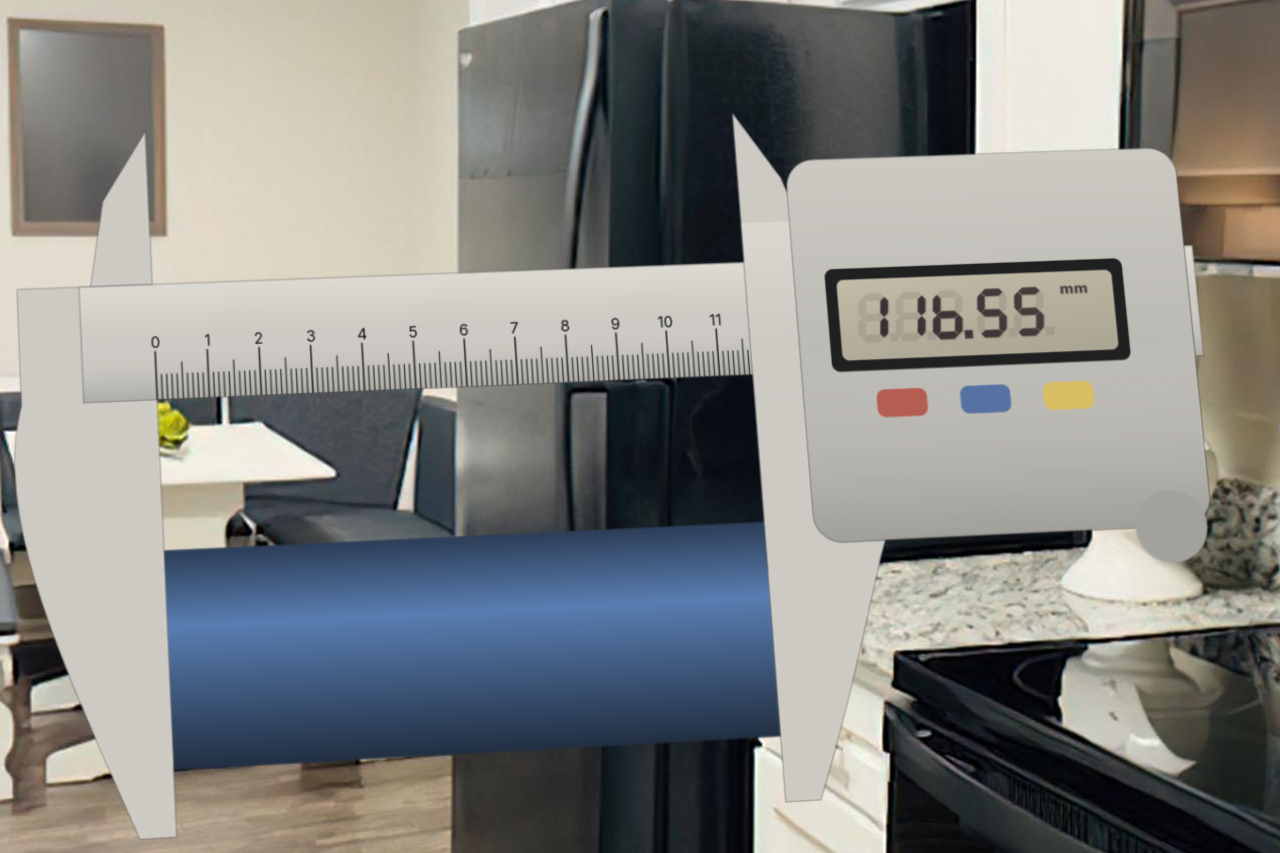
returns mm 116.55
